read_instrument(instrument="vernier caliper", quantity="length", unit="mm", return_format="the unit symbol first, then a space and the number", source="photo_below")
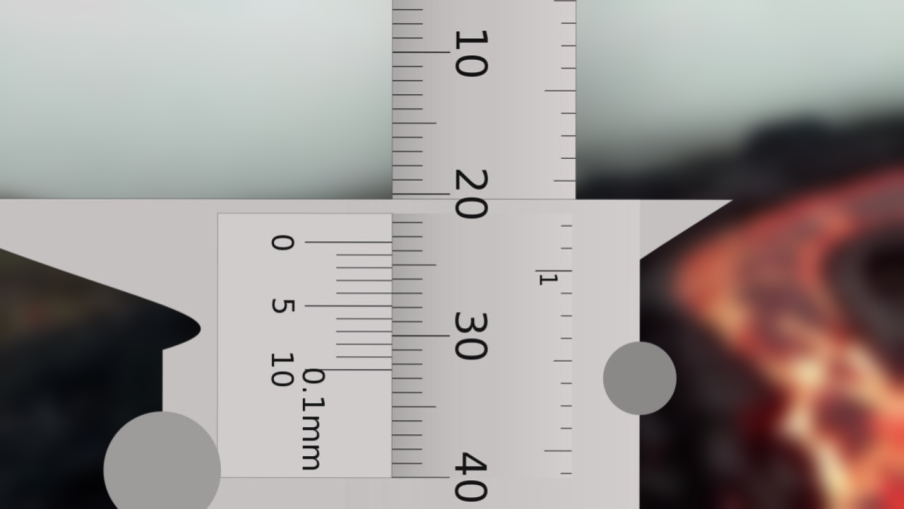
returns mm 23.4
